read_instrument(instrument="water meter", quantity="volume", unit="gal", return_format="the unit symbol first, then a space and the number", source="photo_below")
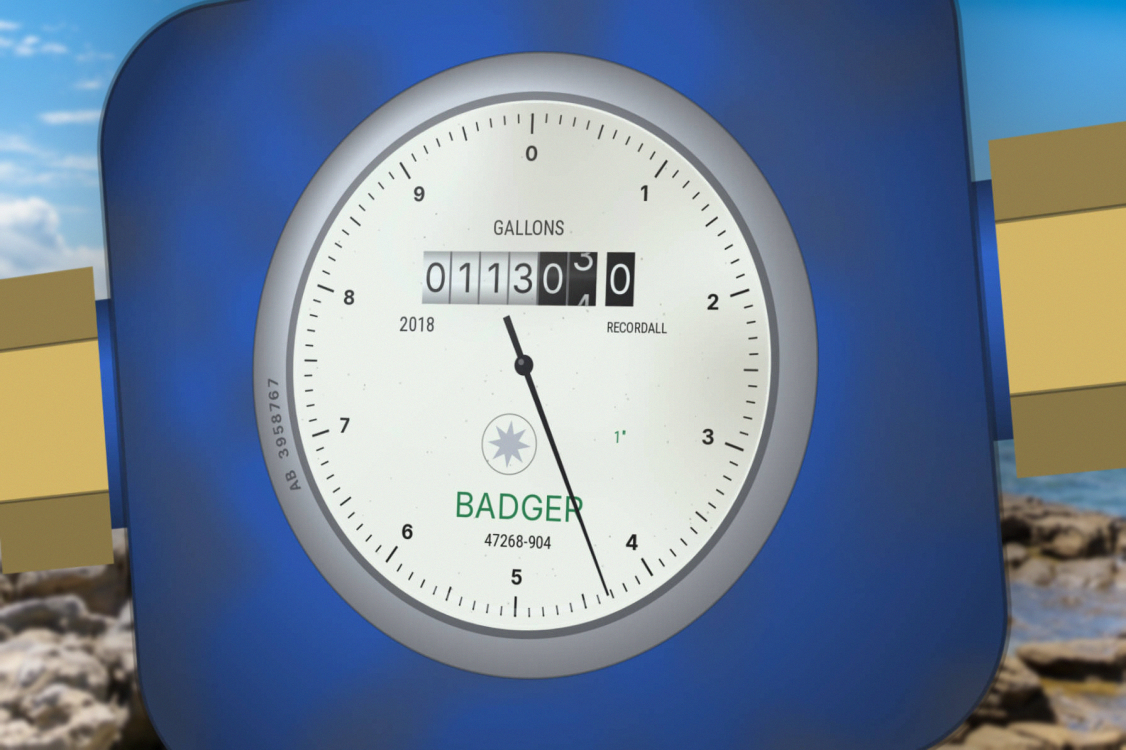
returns gal 113034.3
